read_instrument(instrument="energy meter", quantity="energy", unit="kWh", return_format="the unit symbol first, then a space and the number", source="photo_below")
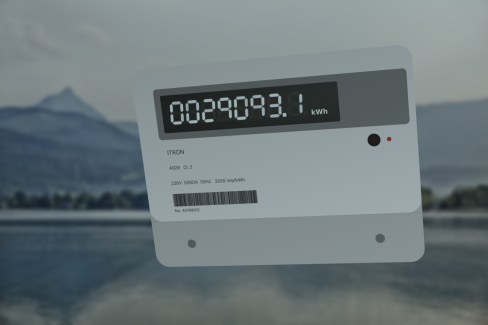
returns kWh 29093.1
